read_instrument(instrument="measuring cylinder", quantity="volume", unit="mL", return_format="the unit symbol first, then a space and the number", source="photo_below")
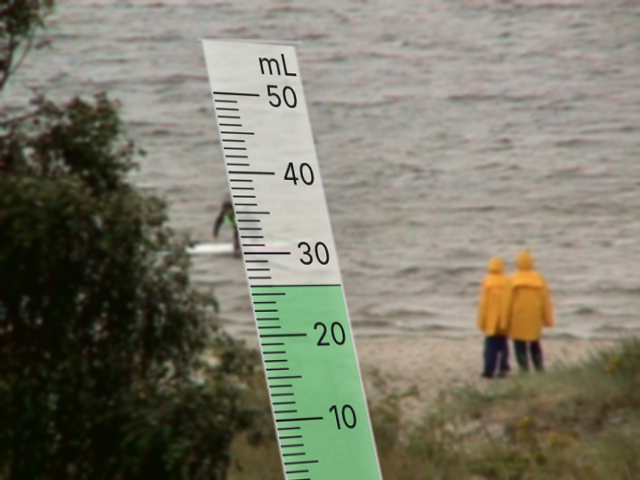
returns mL 26
